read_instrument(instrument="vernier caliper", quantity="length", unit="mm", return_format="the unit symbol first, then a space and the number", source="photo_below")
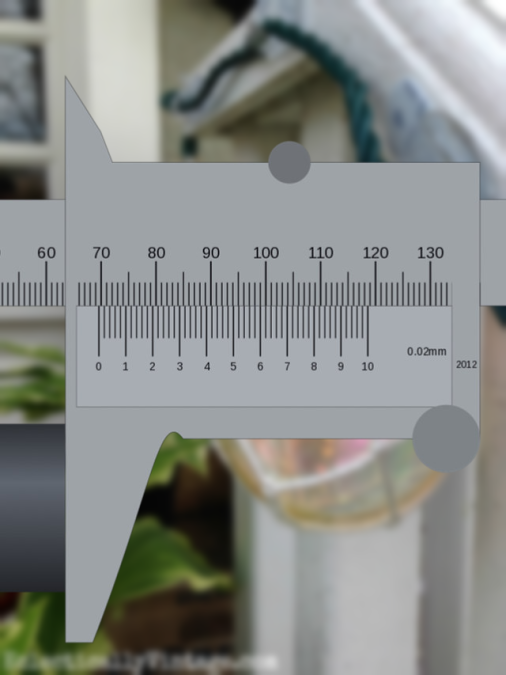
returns mm 69.6
